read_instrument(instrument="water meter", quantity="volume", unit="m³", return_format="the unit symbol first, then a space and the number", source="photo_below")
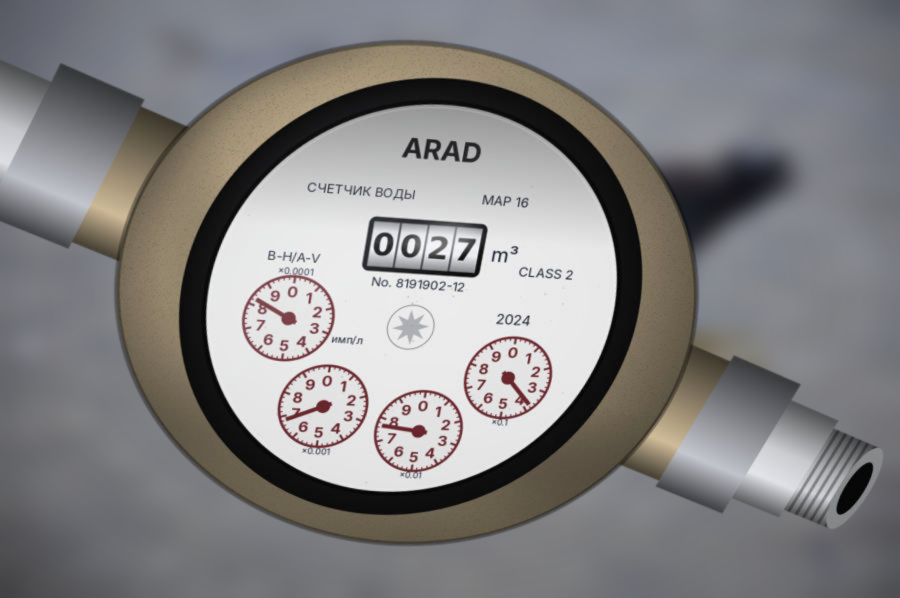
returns m³ 27.3768
